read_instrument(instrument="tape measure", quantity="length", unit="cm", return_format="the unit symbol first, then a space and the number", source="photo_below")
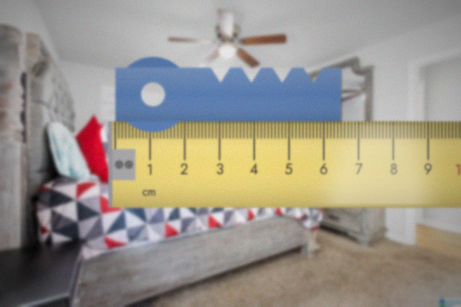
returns cm 6.5
